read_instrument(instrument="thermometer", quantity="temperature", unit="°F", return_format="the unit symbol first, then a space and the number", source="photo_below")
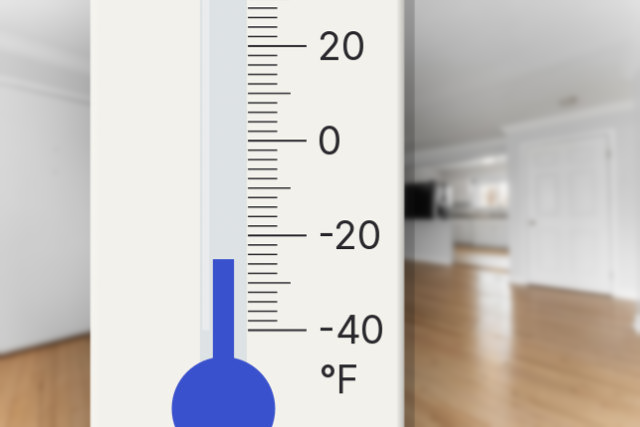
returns °F -25
